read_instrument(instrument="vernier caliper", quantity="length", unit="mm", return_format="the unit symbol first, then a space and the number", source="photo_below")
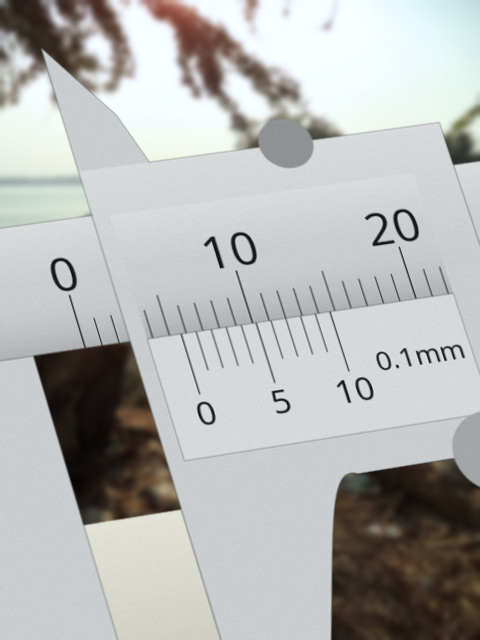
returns mm 5.7
